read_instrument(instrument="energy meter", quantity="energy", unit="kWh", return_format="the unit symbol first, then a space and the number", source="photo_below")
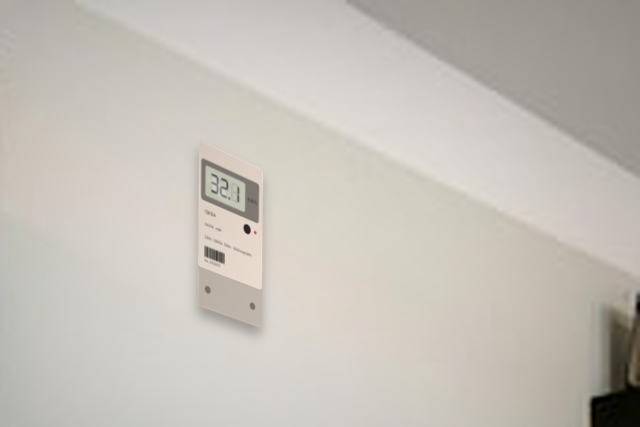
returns kWh 32.1
